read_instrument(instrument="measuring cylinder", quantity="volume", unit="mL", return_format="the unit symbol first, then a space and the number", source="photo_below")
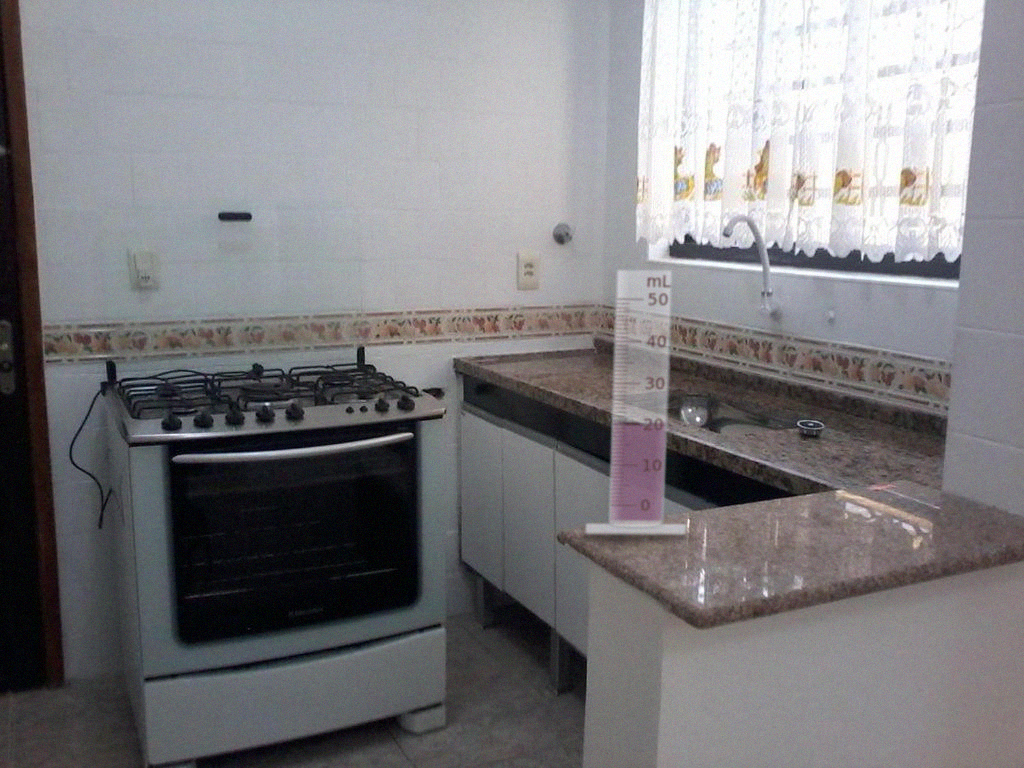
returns mL 20
